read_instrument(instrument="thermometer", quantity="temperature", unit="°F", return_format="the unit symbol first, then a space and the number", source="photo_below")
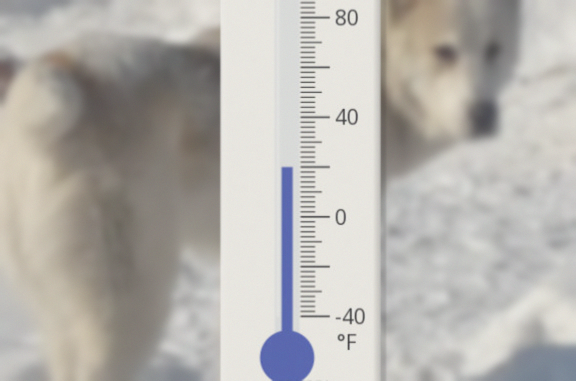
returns °F 20
